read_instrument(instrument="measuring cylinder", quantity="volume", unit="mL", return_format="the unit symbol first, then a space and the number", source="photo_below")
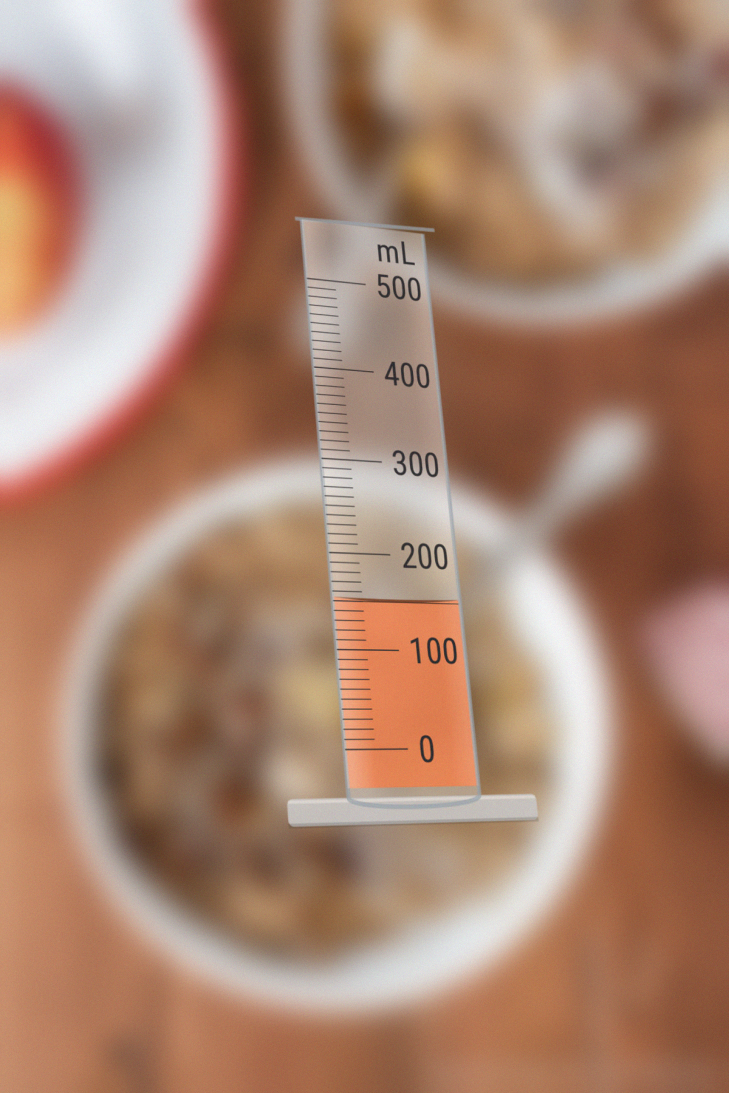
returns mL 150
